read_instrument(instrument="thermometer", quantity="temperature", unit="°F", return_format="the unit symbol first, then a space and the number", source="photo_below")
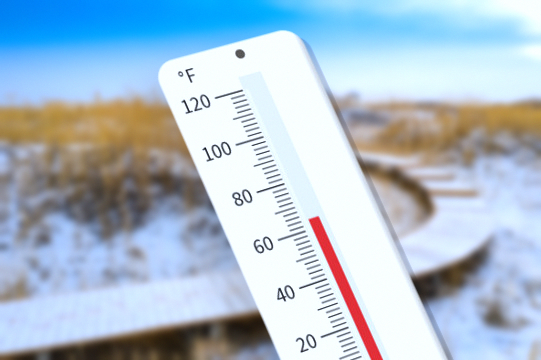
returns °F 64
